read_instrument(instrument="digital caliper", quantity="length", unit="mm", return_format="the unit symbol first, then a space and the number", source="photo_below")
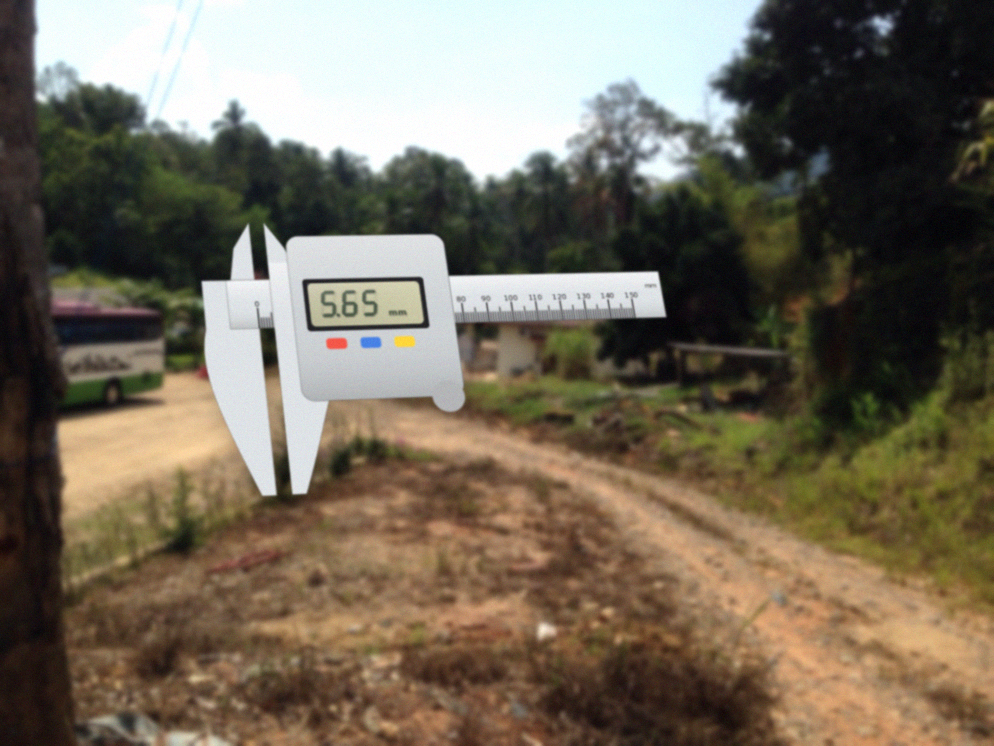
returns mm 5.65
